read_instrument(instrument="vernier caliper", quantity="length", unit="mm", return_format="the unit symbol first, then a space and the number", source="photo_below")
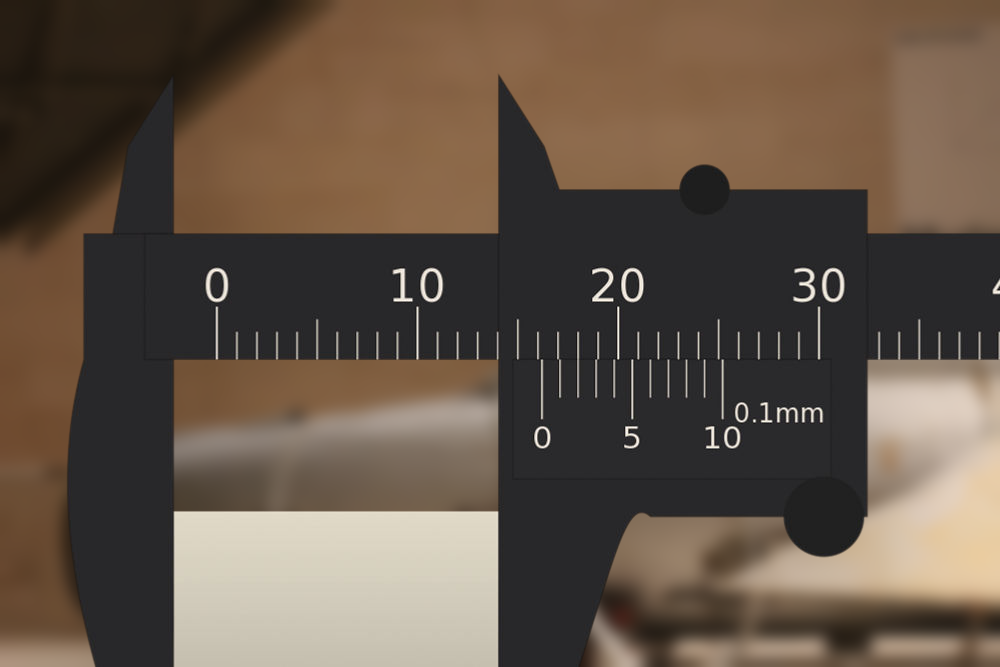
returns mm 16.2
